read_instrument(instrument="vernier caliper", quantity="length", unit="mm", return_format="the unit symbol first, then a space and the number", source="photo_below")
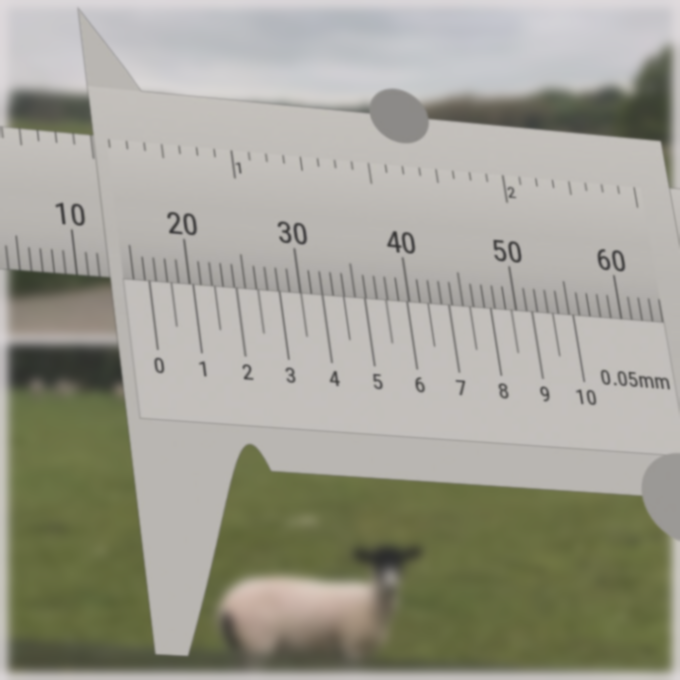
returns mm 16.4
